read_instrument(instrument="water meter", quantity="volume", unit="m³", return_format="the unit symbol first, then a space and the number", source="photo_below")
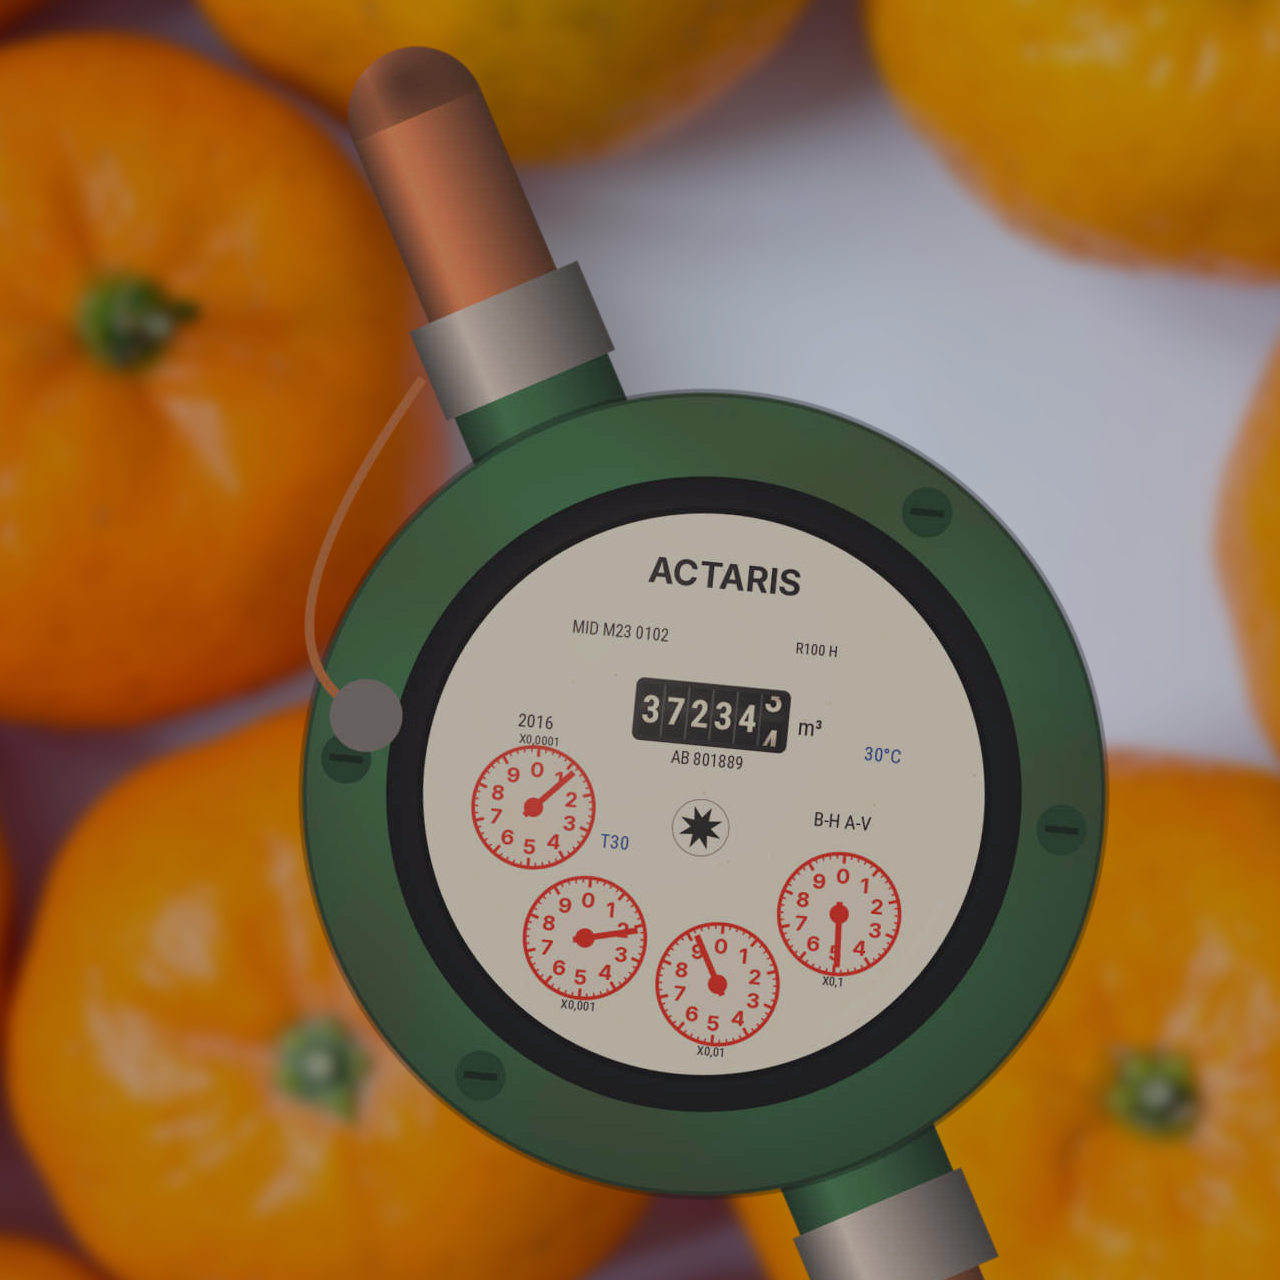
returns m³ 372343.4921
